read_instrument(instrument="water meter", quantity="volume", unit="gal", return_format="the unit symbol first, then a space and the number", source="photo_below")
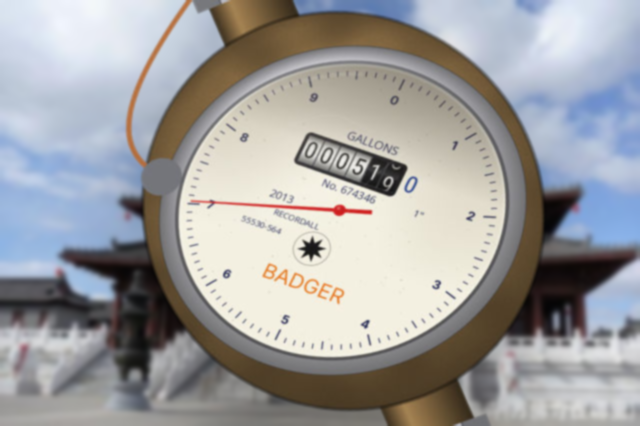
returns gal 5187.0
